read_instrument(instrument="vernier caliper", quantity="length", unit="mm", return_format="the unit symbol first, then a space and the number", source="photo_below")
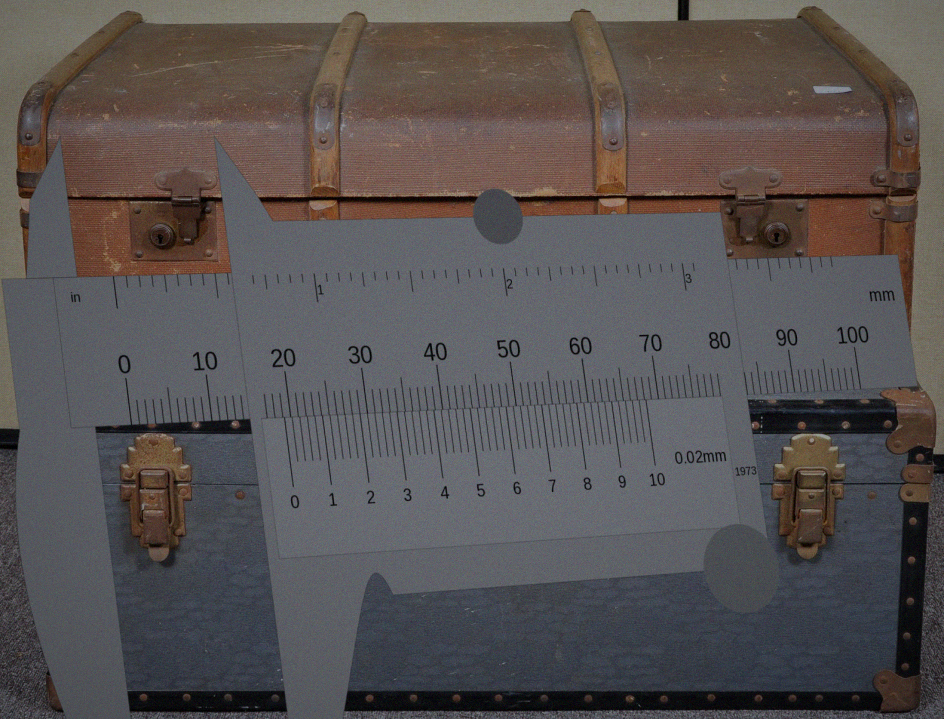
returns mm 19.2
